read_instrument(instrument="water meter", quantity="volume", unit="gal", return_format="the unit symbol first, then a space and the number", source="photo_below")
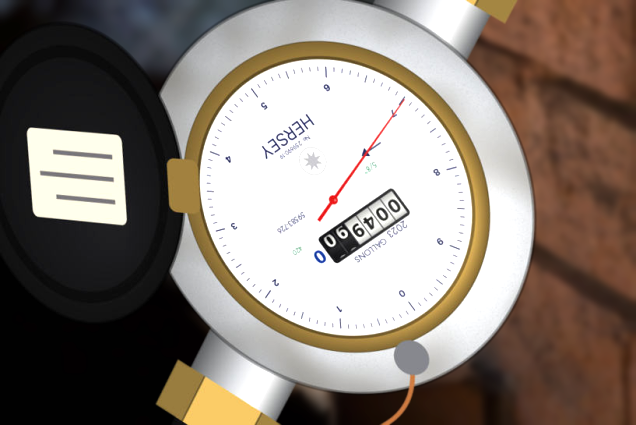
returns gal 49897.0
